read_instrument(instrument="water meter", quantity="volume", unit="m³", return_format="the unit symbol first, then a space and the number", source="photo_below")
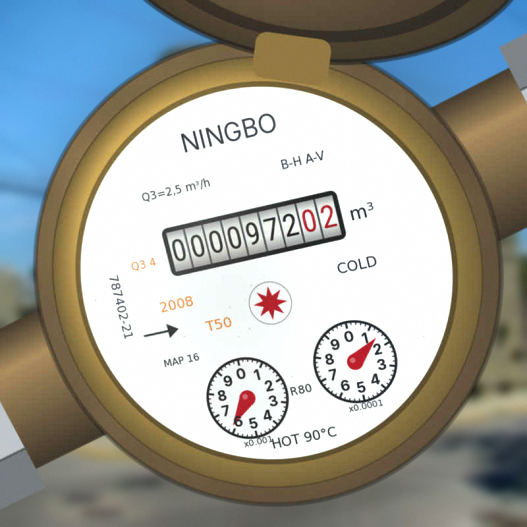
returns m³ 972.0261
